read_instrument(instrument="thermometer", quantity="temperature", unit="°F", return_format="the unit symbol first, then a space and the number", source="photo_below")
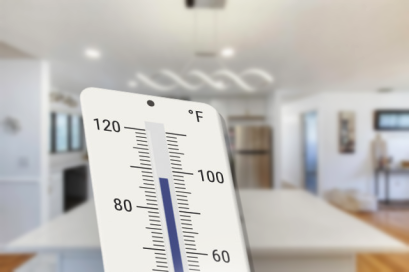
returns °F 96
